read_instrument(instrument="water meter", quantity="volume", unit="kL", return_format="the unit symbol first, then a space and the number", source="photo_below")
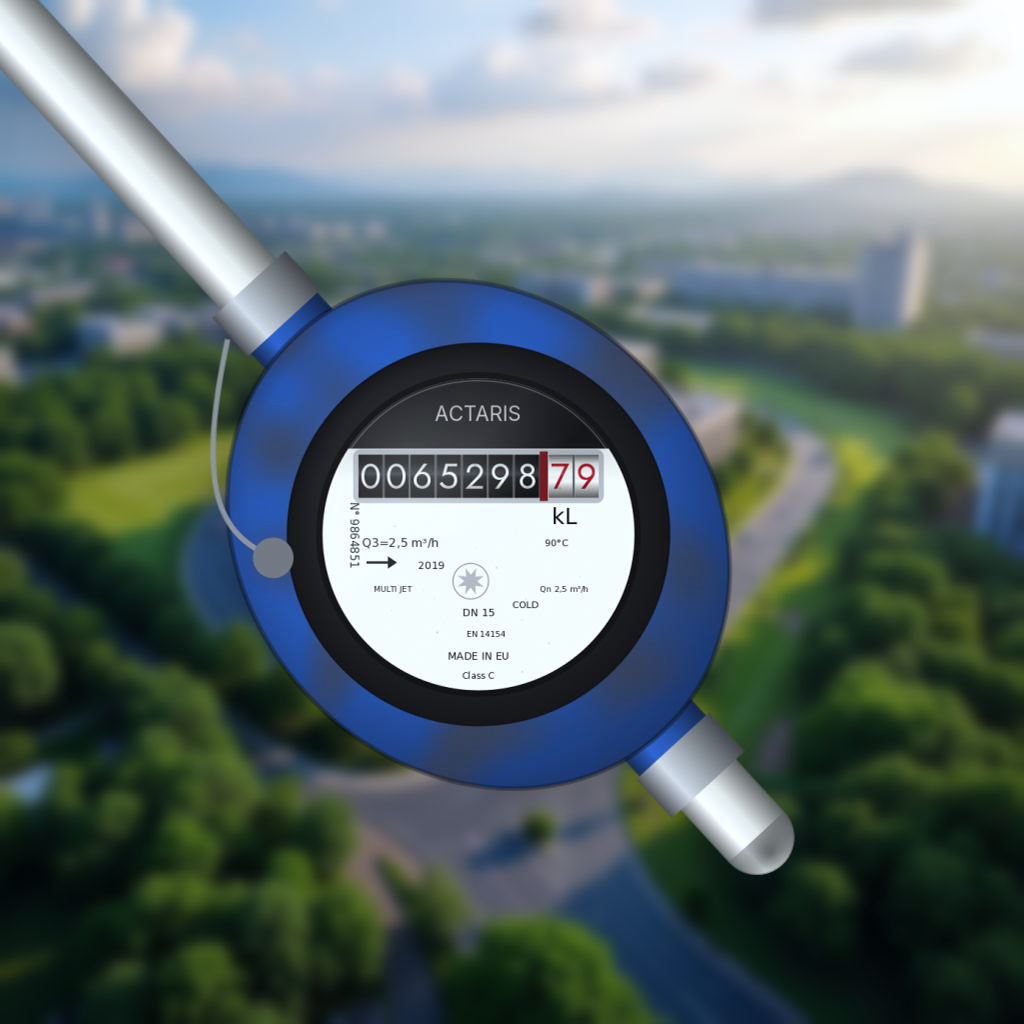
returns kL 65298.79
